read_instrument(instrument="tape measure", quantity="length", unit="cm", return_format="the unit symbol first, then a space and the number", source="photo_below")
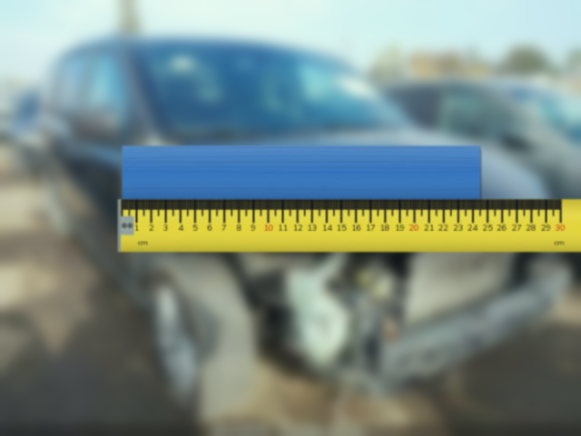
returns cm 24.5
